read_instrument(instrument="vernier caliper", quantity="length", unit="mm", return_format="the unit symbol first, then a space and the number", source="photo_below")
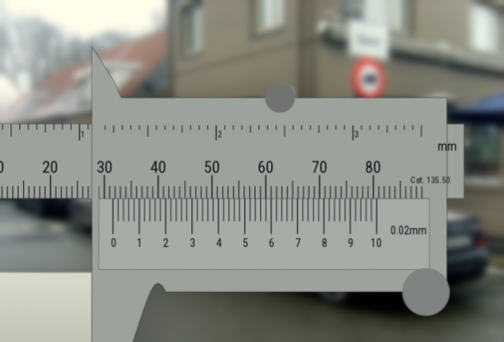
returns mm 31.6
